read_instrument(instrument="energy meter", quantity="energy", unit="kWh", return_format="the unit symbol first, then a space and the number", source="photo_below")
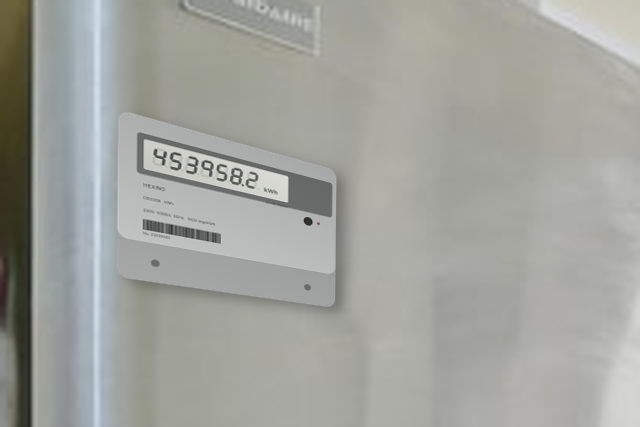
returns kWh 453958.2
